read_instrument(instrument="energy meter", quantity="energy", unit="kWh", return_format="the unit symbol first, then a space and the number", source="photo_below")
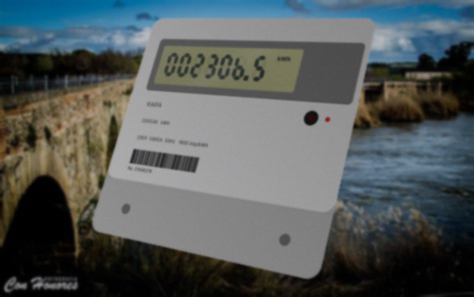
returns kWh 2306.5
